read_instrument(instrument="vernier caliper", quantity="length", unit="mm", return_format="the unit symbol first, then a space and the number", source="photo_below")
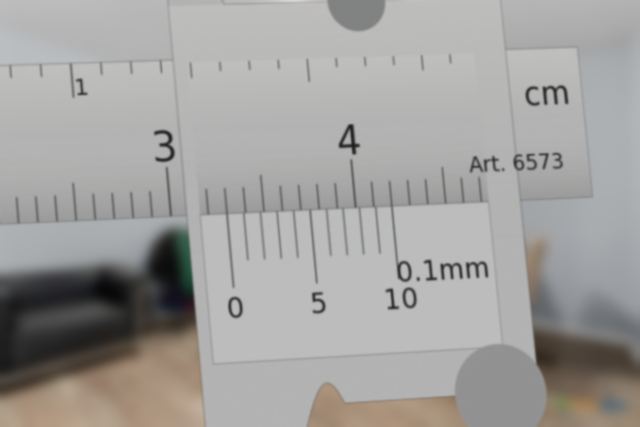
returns mm 33.0
